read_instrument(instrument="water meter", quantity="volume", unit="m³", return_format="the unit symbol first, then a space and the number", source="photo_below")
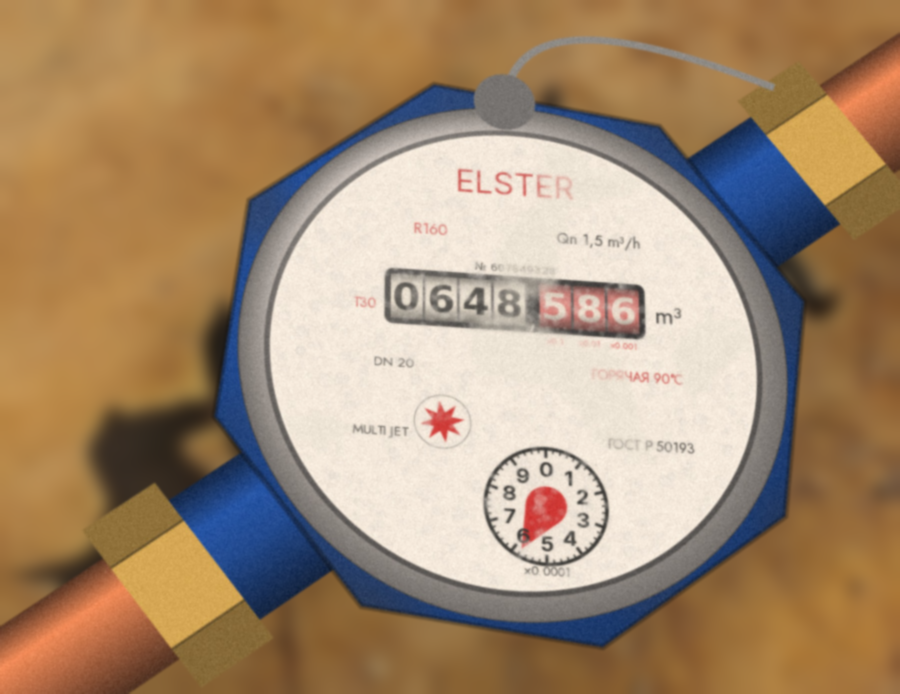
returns m³ 648.5865
